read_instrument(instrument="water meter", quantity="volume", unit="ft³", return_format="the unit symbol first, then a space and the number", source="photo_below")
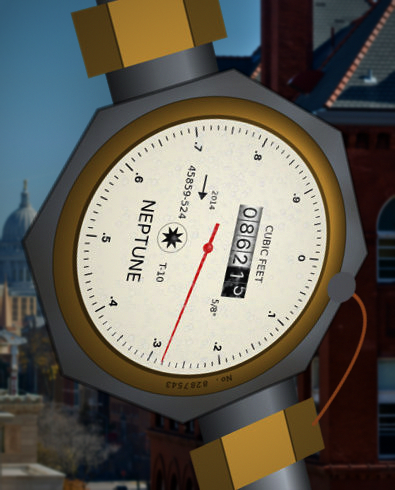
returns ft³ 86215.28
